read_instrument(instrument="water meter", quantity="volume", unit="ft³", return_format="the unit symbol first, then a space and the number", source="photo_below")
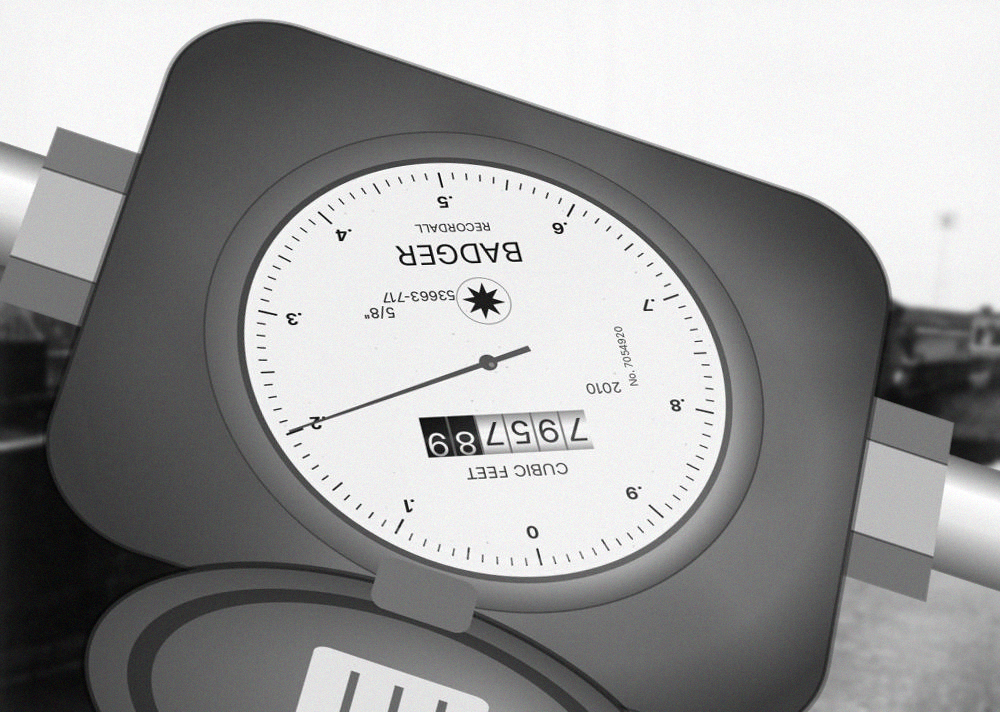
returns ft³ 795789.20
